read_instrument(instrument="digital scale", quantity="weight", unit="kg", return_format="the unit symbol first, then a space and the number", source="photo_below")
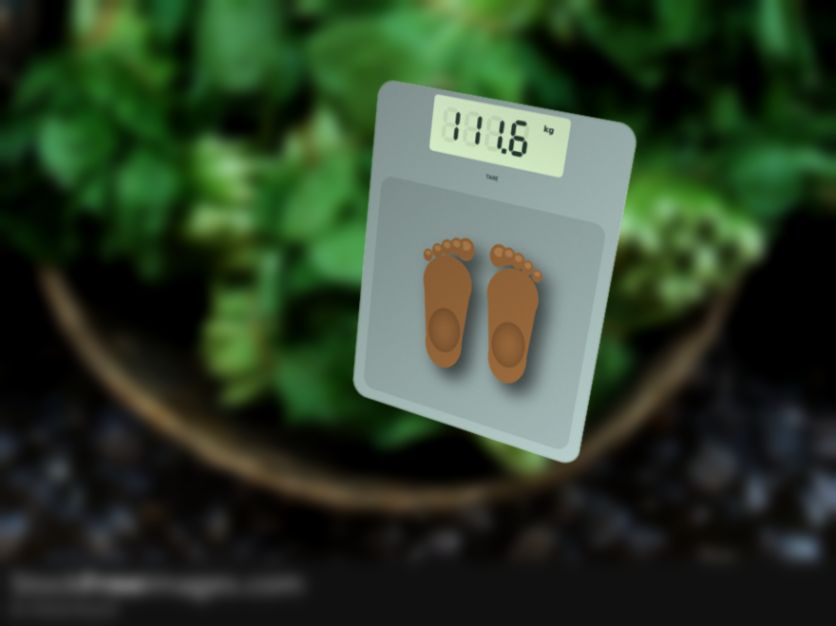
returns kg 111.6
